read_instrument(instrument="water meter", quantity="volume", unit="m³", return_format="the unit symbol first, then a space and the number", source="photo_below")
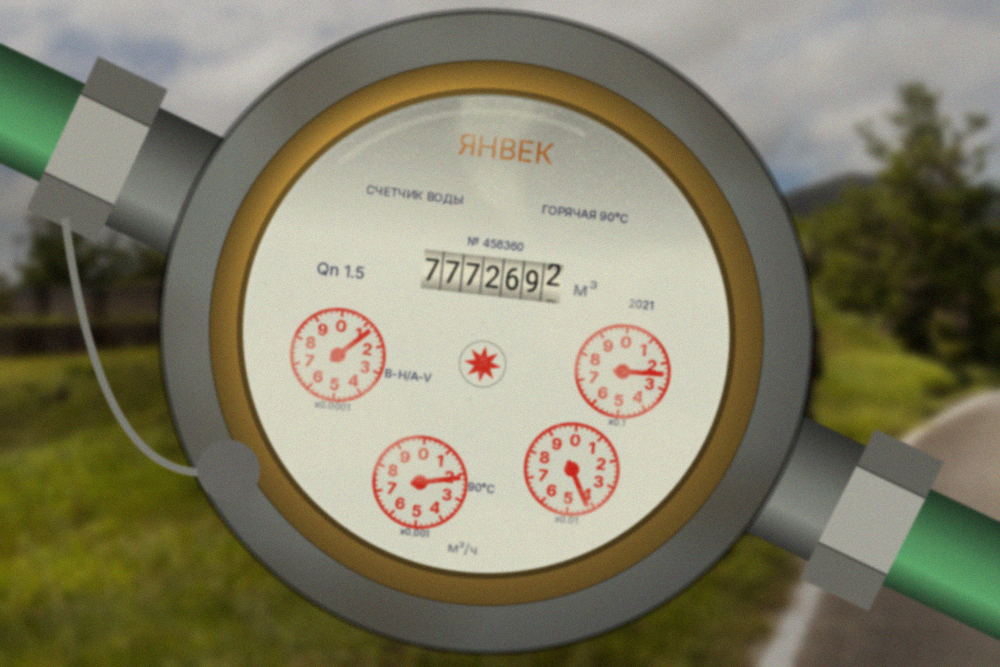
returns m³ 7772692.2421
